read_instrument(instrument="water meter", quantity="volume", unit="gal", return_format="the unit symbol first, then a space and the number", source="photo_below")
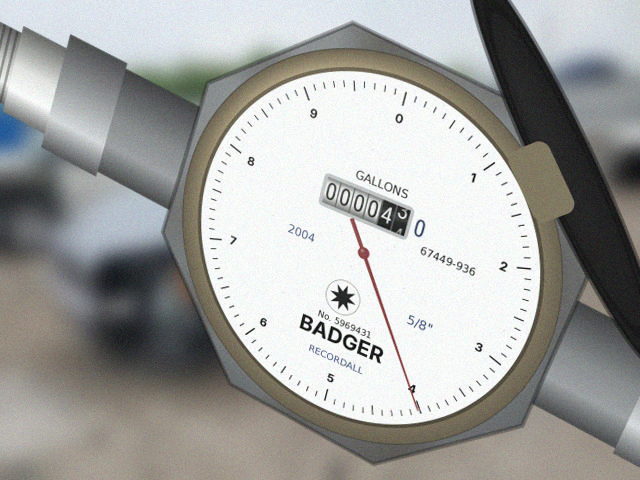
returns gal 434.0
